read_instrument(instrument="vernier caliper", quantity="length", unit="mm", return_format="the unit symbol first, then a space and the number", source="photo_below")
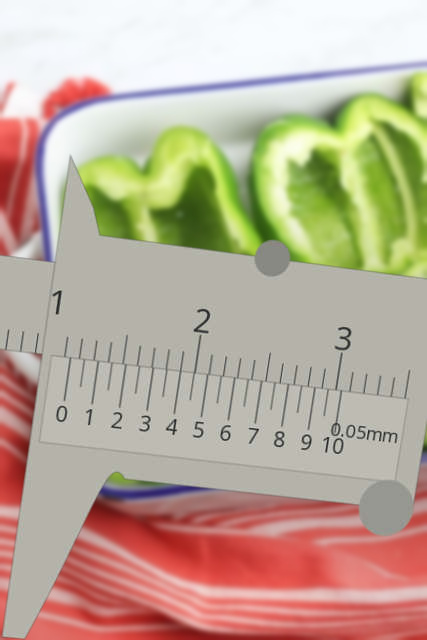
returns mm 11.4
